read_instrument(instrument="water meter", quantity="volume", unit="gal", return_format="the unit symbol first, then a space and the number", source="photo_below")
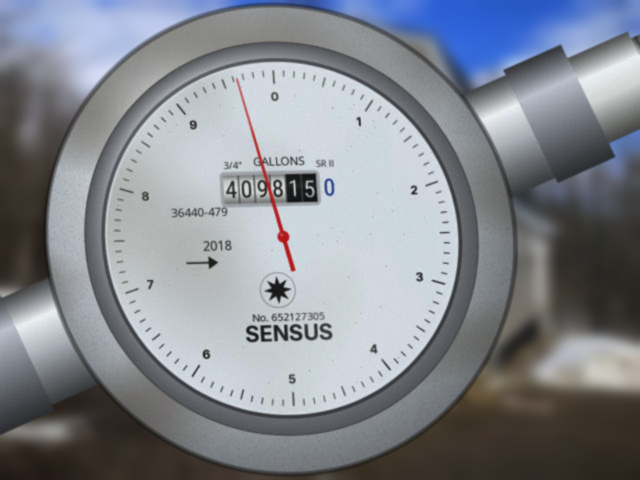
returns gal 4098149.6
